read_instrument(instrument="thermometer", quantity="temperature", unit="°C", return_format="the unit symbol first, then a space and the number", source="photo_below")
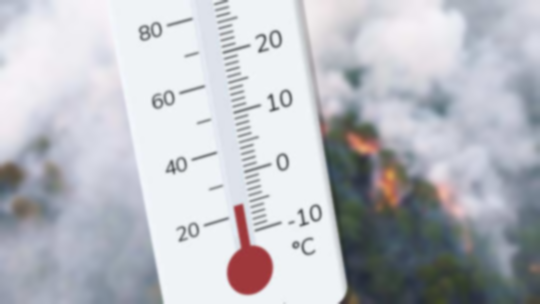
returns °C -5
